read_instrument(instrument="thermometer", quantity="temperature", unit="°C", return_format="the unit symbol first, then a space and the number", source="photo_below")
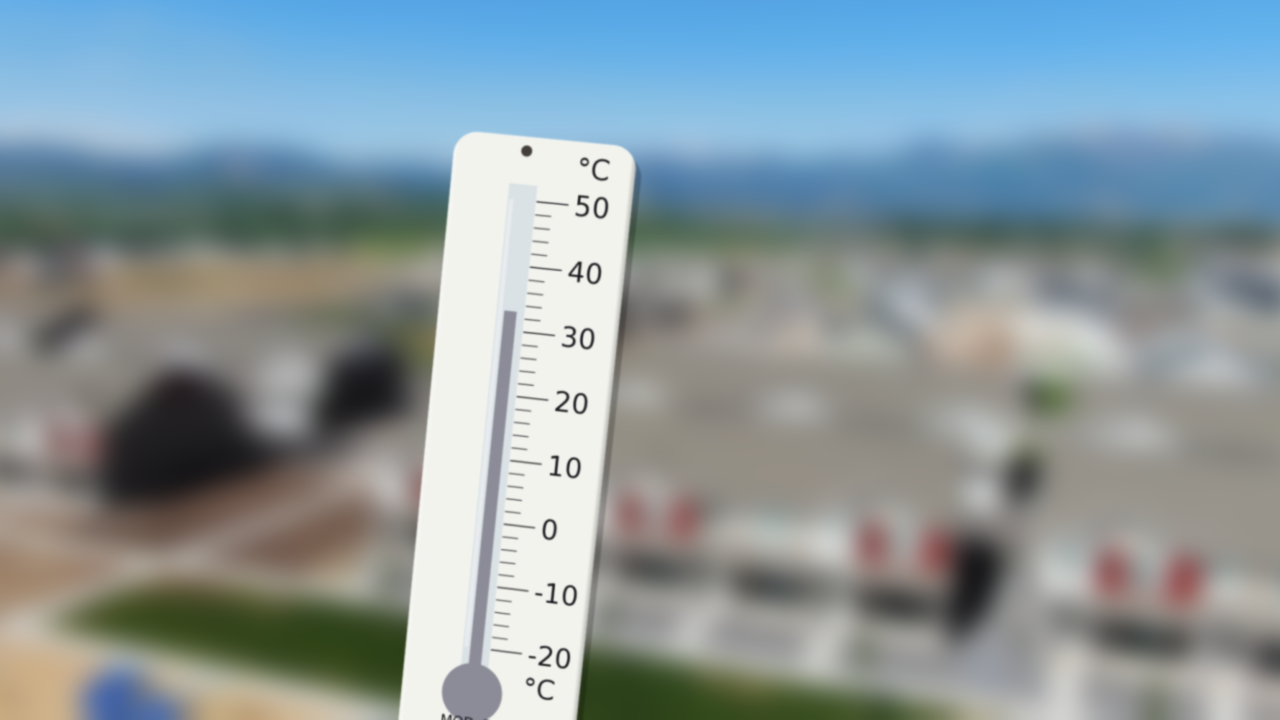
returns °C 33
